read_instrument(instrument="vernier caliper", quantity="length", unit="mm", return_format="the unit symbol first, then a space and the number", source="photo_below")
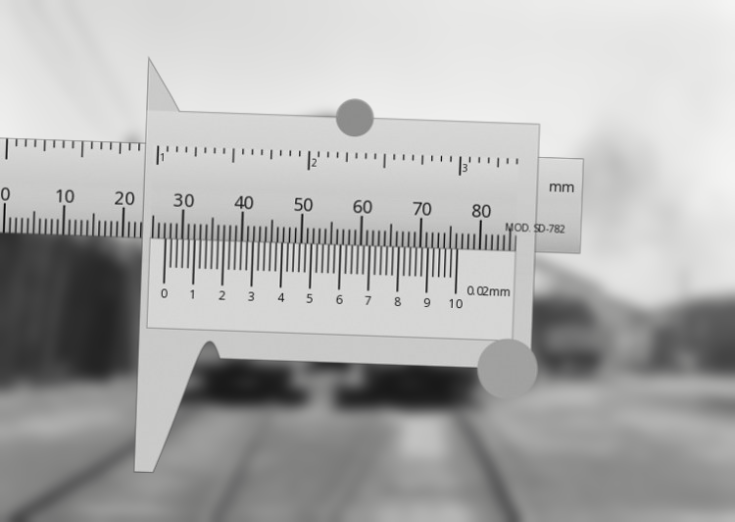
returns mm 27.2
